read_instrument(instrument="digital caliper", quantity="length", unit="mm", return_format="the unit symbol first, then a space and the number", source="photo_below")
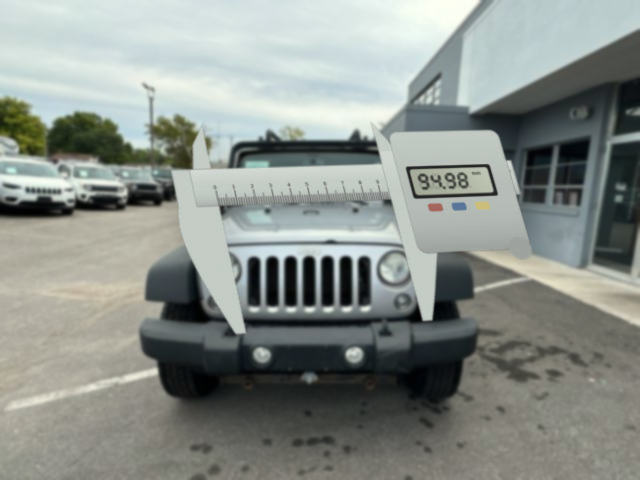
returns mm 94.98
